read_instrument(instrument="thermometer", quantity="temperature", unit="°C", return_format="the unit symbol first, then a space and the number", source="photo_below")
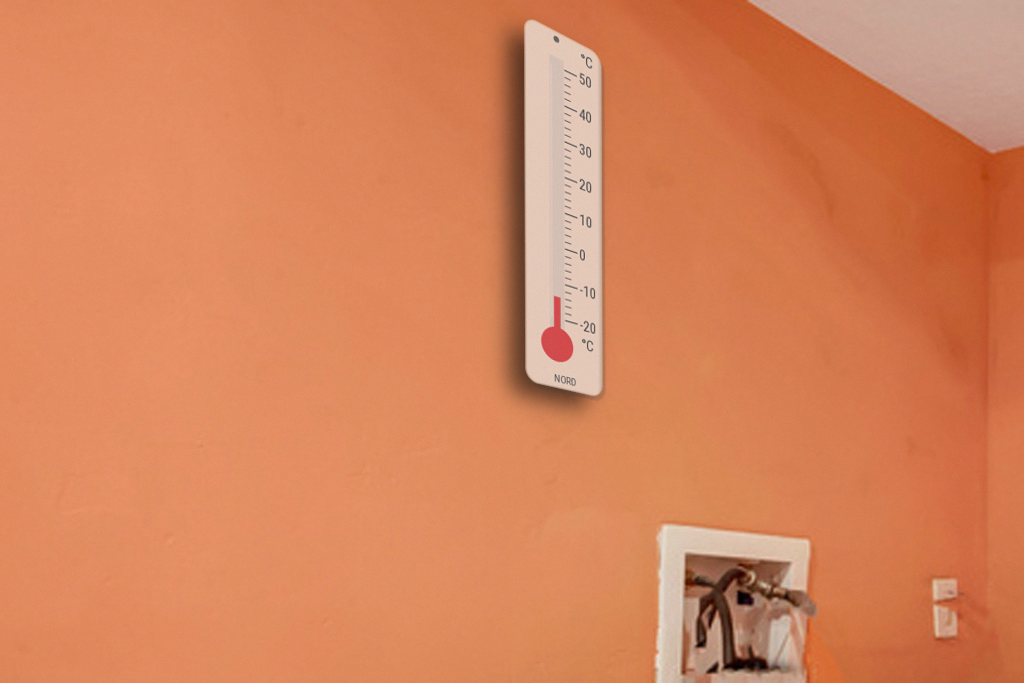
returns °C -14
